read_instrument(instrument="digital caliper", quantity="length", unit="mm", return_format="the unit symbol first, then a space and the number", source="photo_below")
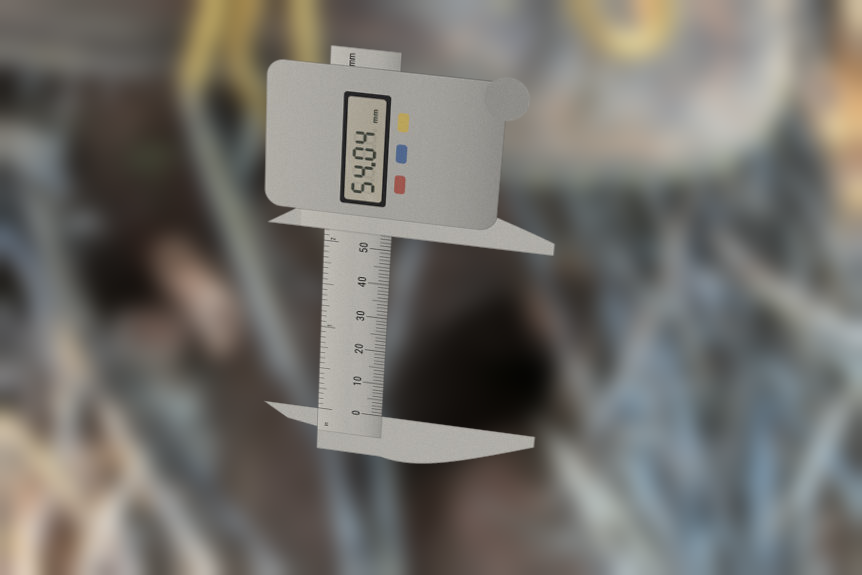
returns mm 54.04
